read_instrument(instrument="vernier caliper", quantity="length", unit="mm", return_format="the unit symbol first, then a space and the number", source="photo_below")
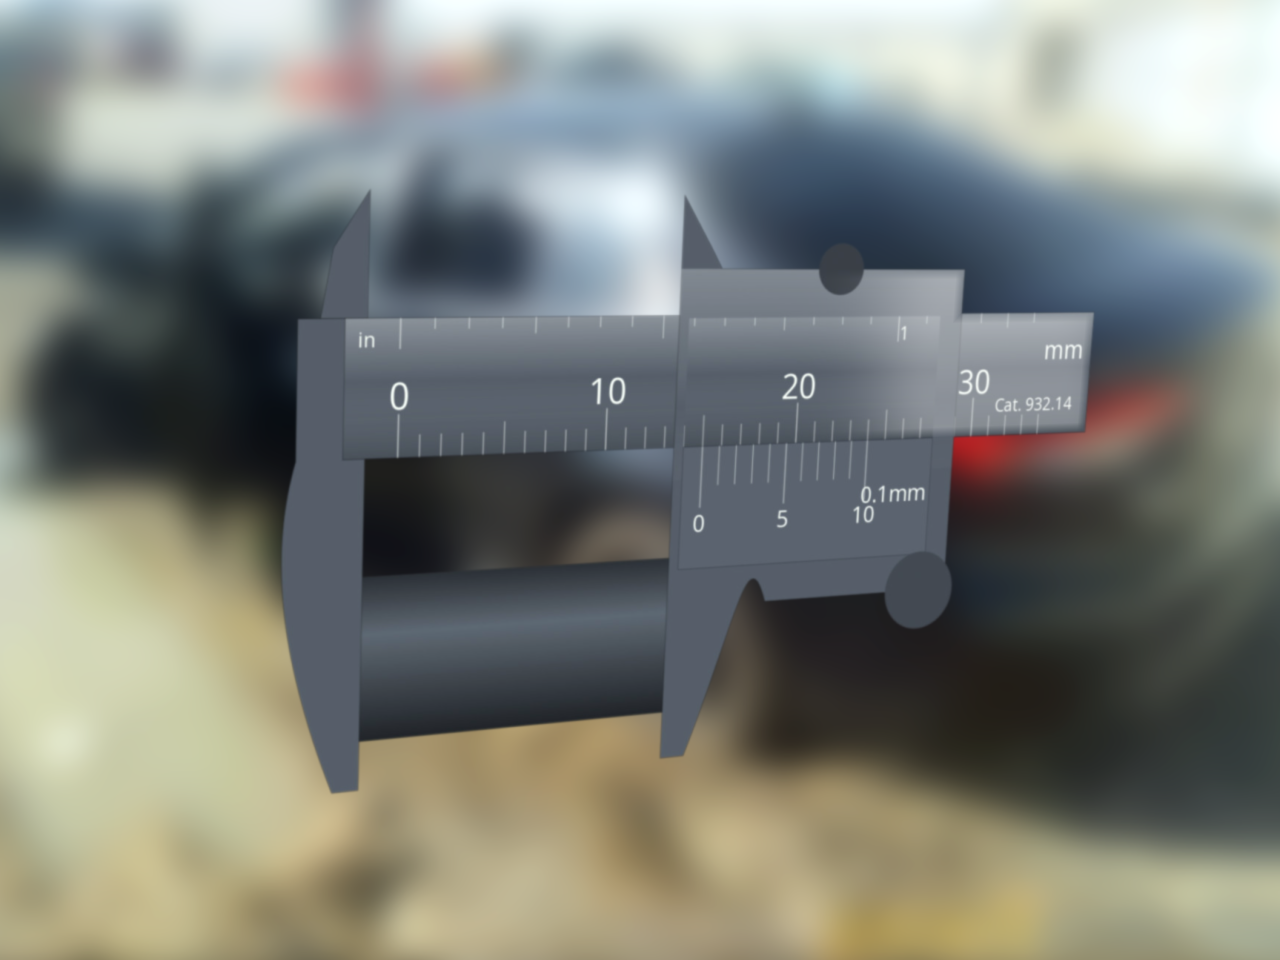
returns mm 15.0
